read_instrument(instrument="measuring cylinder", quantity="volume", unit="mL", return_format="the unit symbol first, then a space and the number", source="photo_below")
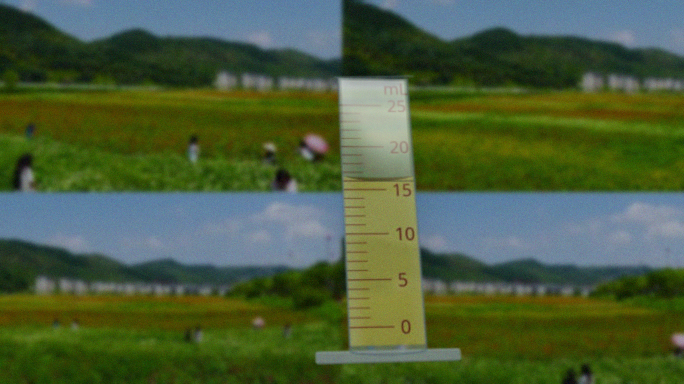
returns mL 16
